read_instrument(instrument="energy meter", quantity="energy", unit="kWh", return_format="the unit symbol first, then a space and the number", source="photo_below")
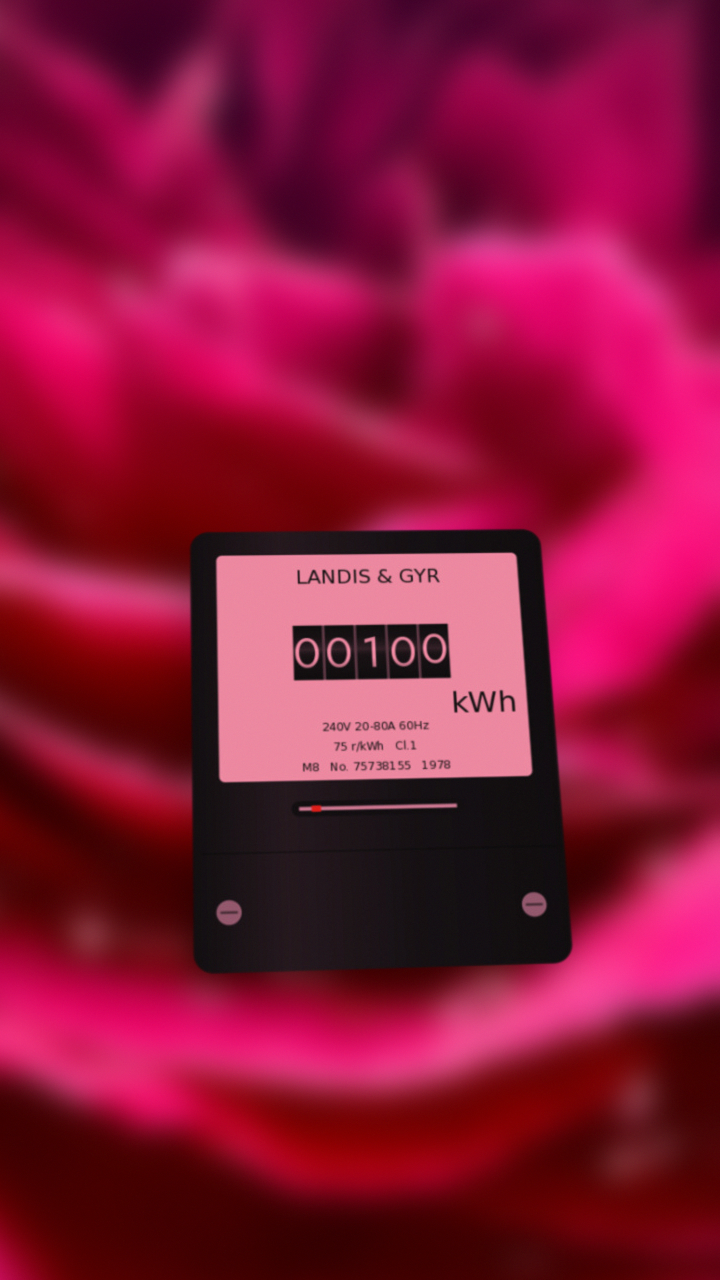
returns kWh 100
